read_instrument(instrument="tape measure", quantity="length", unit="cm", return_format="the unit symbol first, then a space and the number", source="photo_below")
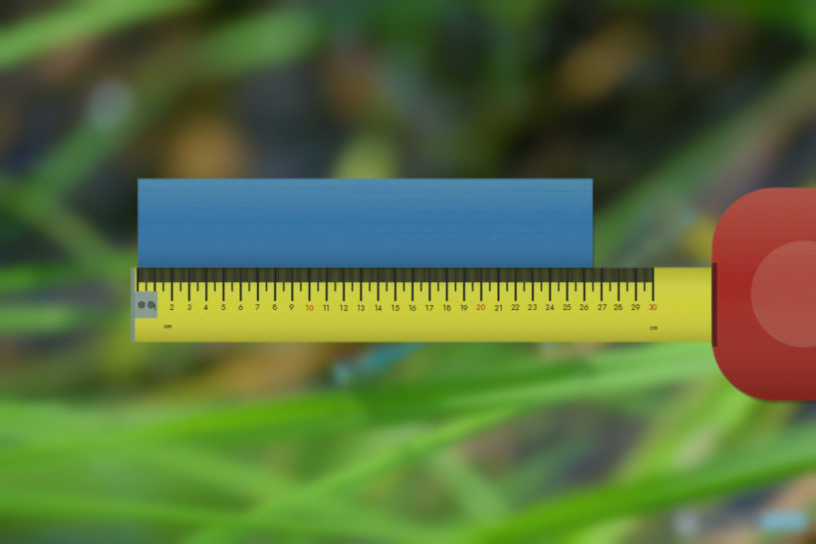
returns cm 26.5
